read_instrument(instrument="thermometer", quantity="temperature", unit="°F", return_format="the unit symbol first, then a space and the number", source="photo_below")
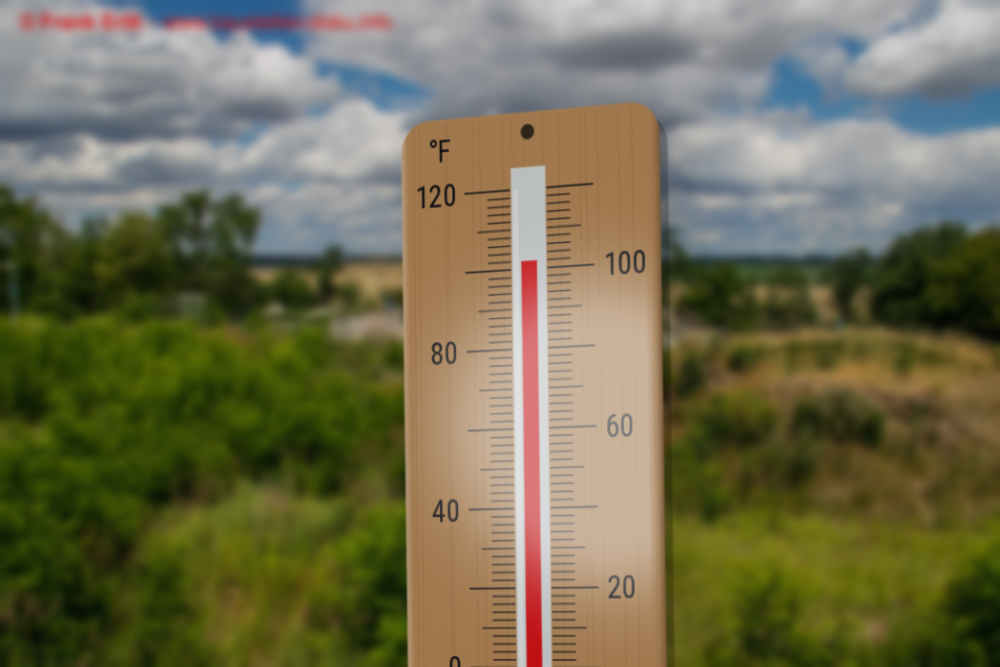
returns °F 102
